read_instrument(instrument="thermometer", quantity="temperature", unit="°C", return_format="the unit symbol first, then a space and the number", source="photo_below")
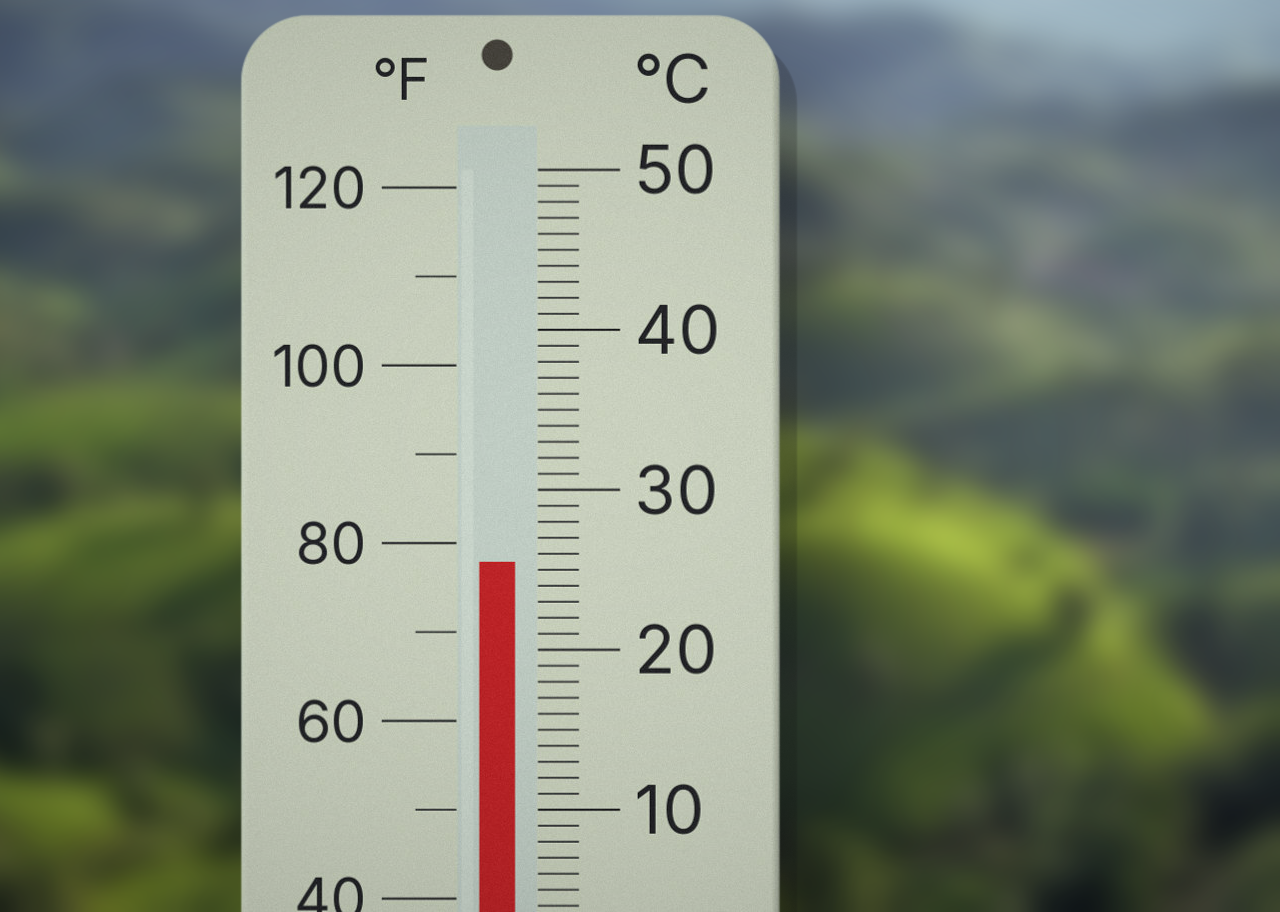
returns °C 25.5
